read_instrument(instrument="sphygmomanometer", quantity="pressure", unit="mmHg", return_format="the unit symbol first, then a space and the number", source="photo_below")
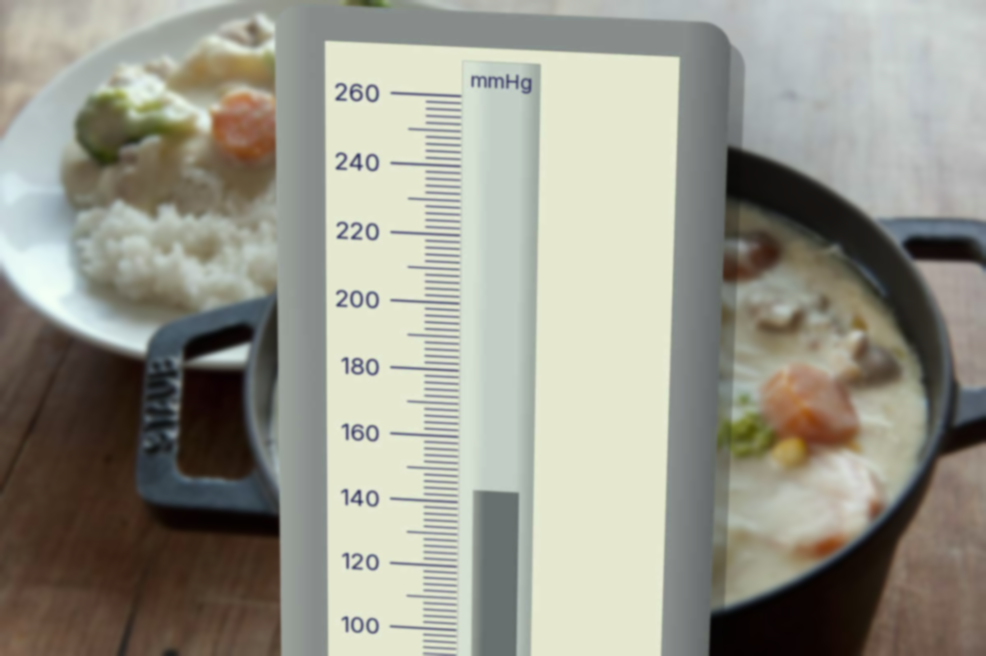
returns mmHg 144
